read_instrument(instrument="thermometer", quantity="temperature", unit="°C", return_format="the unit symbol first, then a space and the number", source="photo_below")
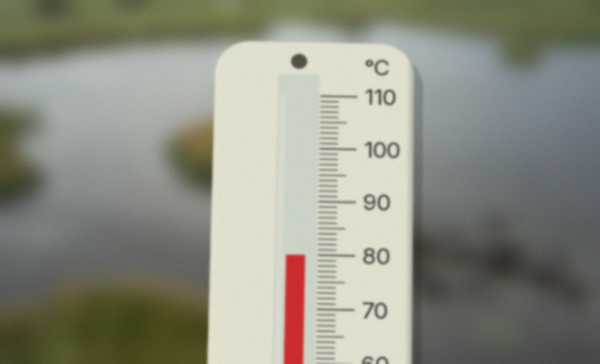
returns °C 80
